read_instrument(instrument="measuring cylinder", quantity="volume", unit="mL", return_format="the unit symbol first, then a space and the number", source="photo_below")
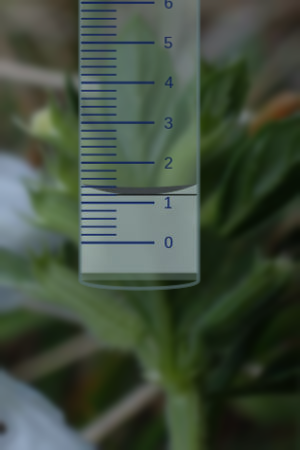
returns mL 1.2
